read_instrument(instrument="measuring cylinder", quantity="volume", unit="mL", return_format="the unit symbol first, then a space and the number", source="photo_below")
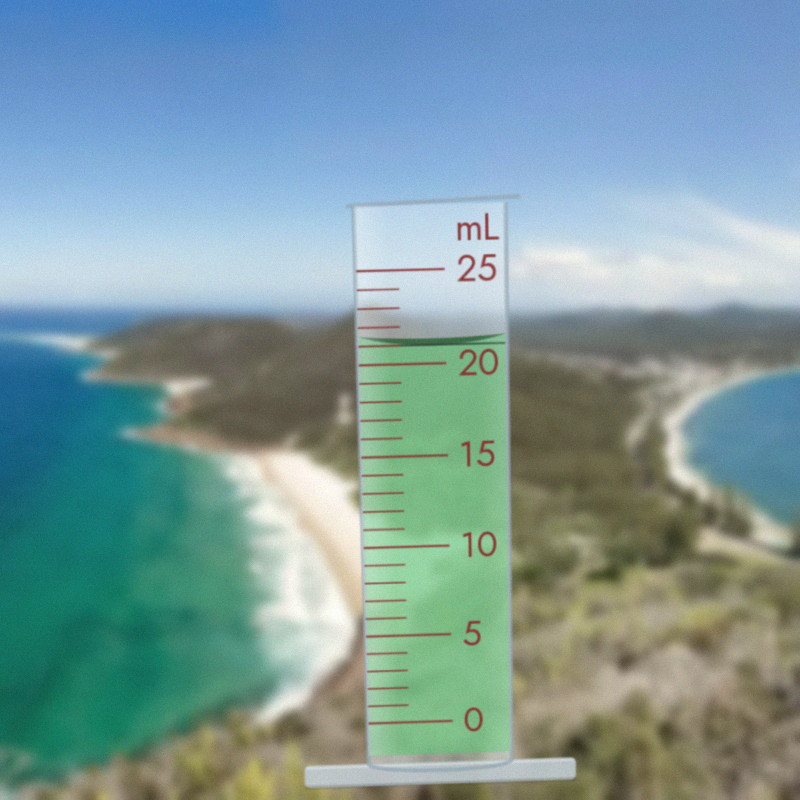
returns mL 21
